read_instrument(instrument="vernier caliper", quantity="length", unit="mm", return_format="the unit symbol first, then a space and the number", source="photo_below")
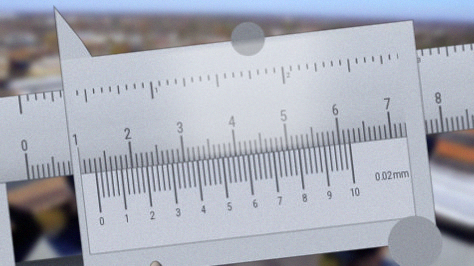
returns mm 13.0
